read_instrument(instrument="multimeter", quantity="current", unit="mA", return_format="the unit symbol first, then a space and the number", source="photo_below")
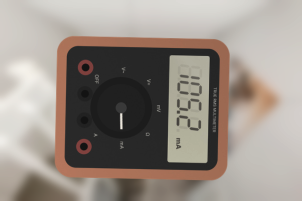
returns mA 105.2
